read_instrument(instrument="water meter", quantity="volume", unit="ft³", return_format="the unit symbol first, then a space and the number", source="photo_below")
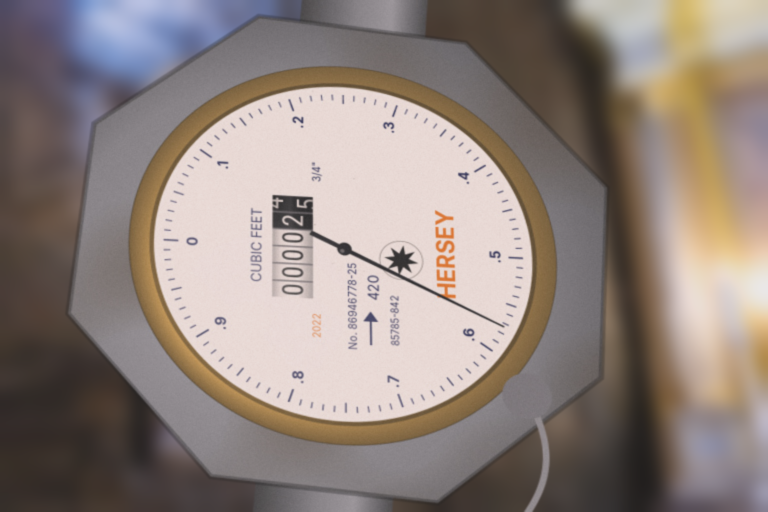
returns ft³ 24.57
